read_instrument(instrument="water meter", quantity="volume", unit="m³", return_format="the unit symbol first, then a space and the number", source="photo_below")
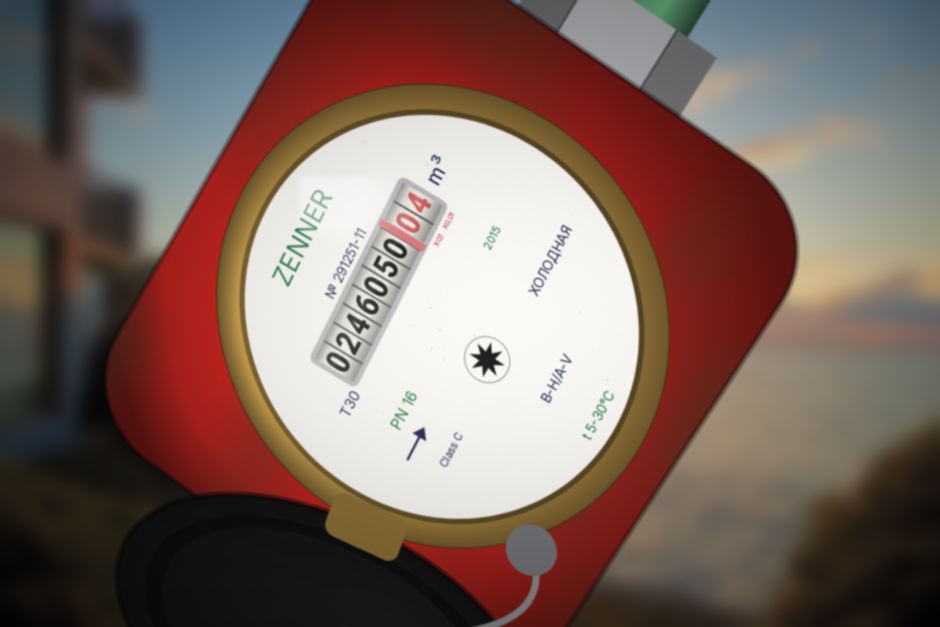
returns m³ 246050.04
